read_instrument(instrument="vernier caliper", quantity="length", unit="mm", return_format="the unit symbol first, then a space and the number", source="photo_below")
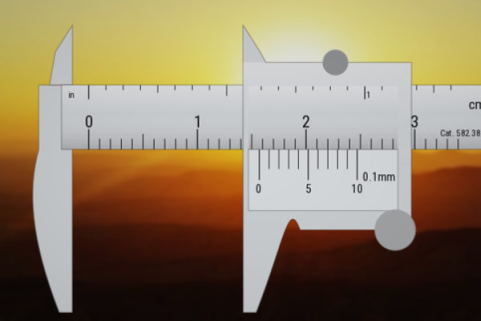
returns mm 15.7
